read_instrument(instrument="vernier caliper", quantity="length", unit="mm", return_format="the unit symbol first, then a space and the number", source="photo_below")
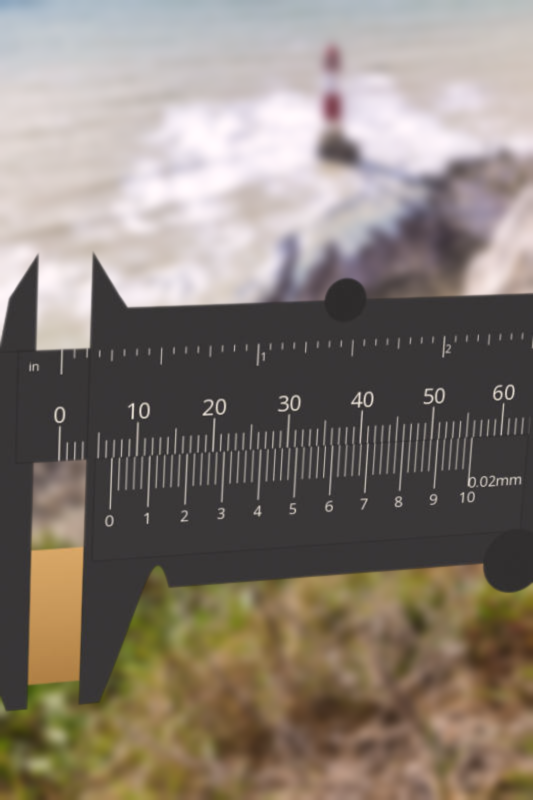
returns mm 6.8
